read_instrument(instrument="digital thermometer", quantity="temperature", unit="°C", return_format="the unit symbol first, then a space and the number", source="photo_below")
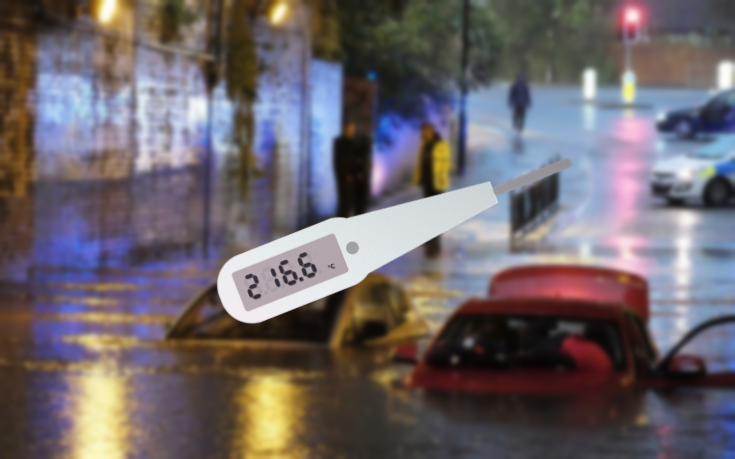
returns °C 216.6
